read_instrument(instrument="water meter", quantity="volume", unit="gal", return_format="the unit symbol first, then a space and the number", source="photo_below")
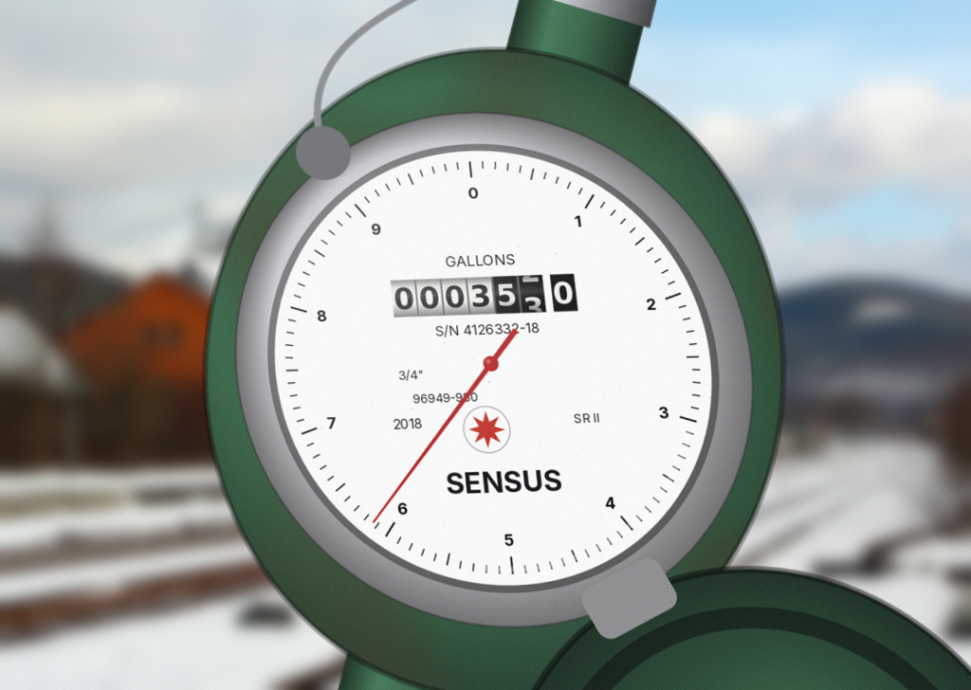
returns gal 3526.1
